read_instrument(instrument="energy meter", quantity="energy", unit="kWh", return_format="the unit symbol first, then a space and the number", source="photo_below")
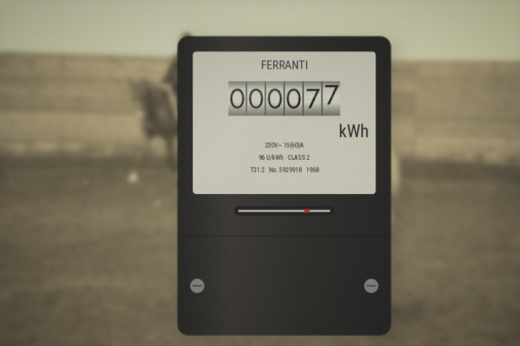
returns kWh 77
